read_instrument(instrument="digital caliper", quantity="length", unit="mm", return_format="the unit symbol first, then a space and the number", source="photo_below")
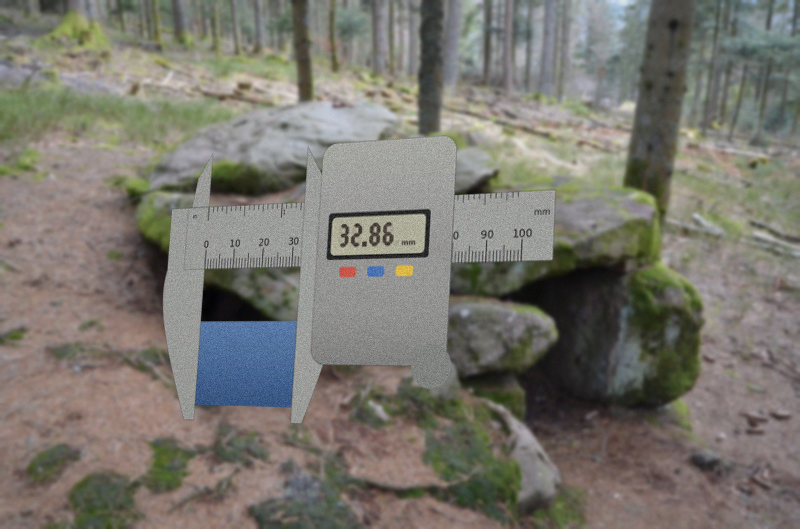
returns mm 32.86
